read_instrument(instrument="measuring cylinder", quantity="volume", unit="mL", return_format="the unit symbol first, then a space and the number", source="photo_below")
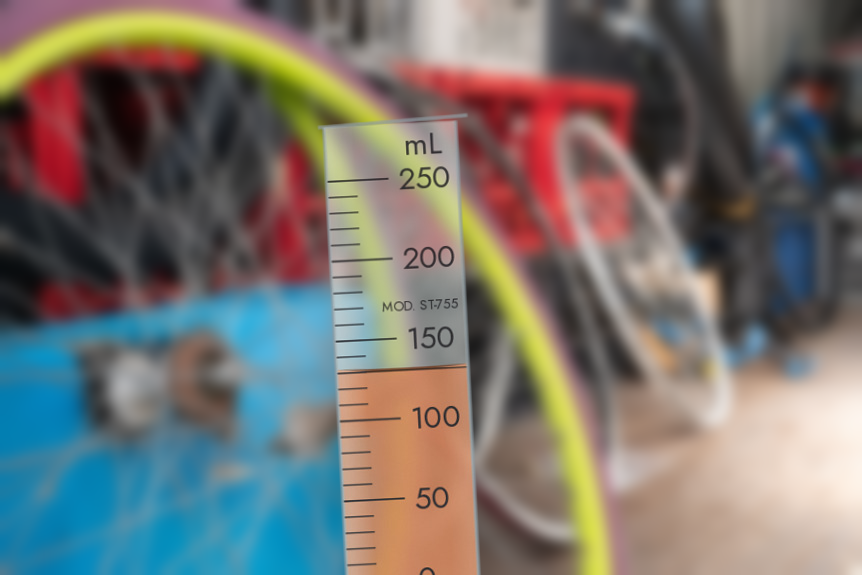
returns mL 130
